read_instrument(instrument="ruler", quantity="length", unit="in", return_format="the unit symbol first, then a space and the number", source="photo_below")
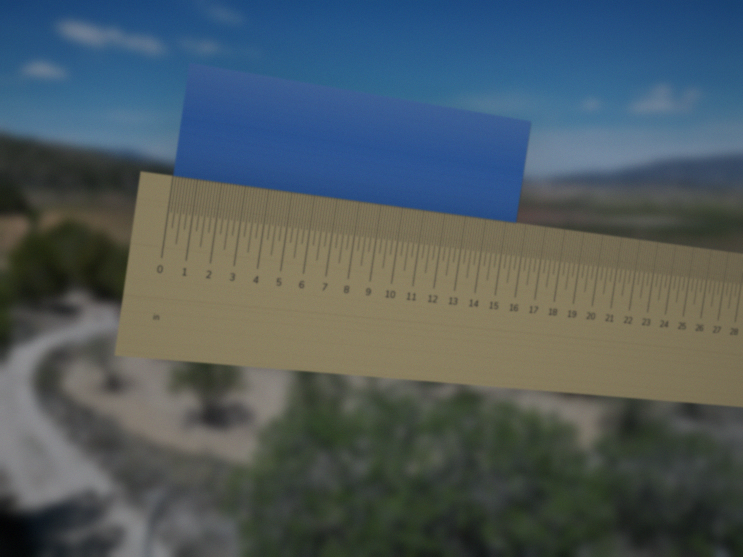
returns in 15.5
